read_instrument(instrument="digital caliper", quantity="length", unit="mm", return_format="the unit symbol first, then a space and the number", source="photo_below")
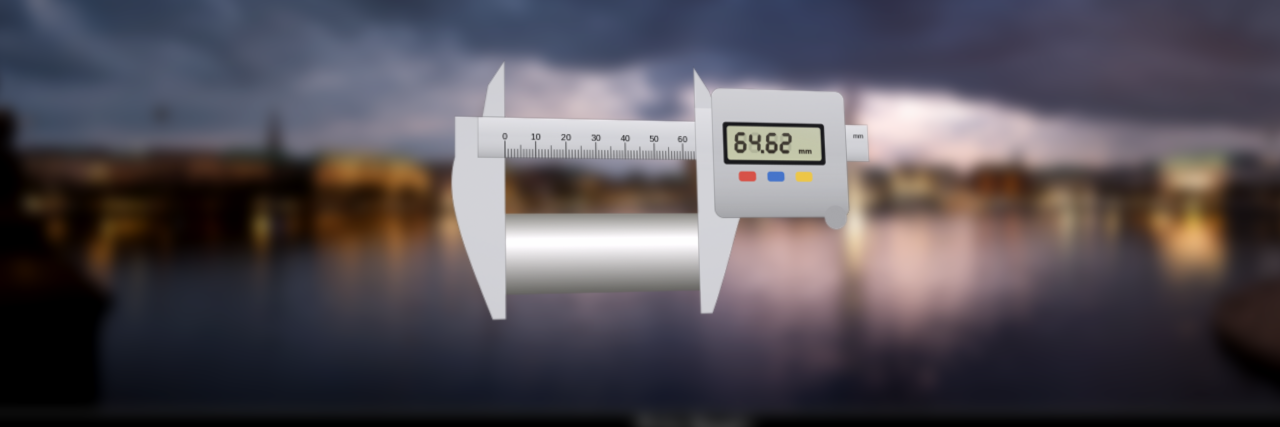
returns mm 64.62
